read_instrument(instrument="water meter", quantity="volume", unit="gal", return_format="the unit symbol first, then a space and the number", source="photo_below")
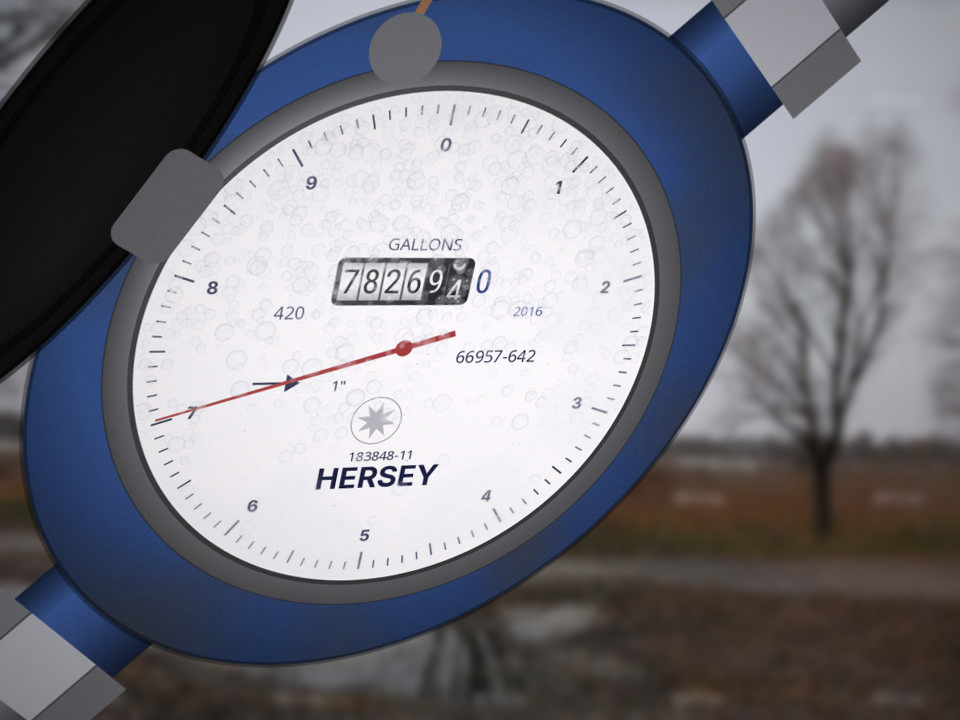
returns gal 7826937.0
